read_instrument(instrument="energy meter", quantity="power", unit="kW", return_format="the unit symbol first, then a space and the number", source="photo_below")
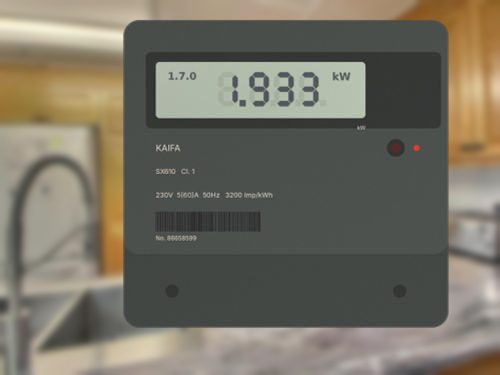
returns kW 1.933
